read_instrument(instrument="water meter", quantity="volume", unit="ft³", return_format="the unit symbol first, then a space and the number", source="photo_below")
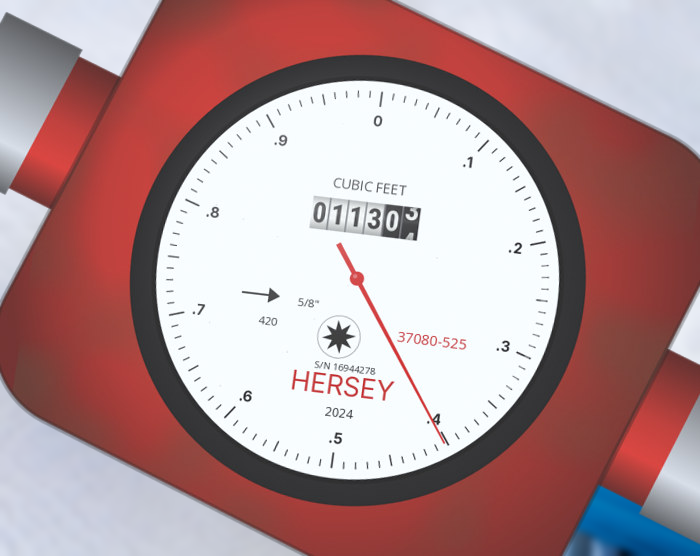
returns ft³ 11303.40
